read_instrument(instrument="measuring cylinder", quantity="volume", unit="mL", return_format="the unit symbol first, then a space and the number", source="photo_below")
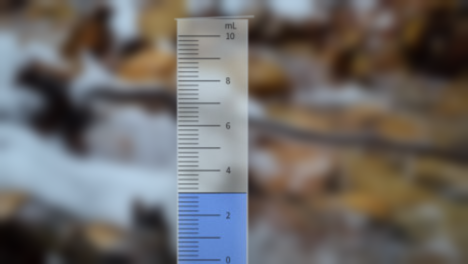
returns mL 3
